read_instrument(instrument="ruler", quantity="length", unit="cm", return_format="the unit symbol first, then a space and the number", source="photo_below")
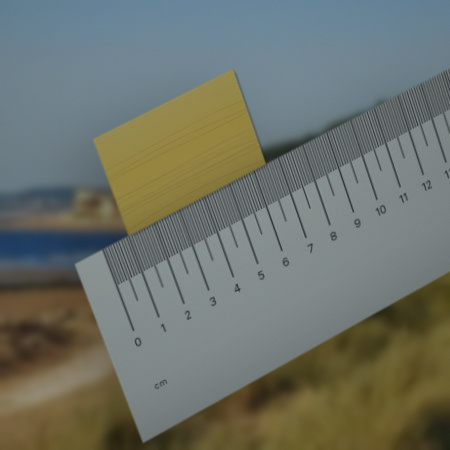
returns cm 5.5
